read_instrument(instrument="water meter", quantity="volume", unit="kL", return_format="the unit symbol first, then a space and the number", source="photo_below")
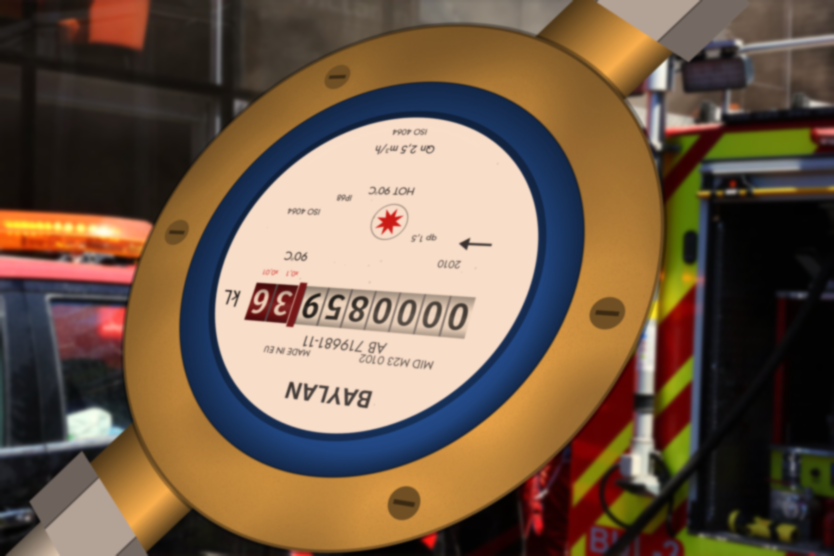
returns kL 859.36
